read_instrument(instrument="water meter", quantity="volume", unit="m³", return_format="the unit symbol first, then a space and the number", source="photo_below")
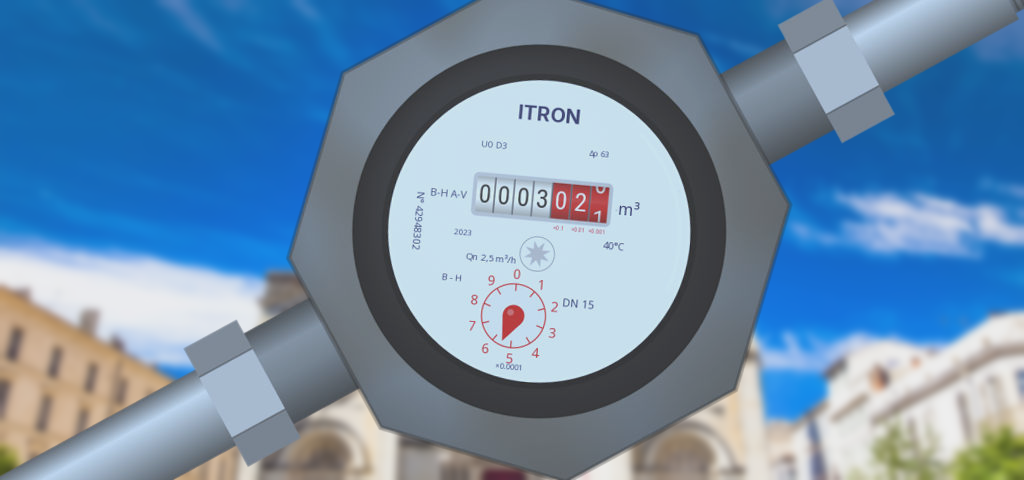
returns m³ 3.0205
